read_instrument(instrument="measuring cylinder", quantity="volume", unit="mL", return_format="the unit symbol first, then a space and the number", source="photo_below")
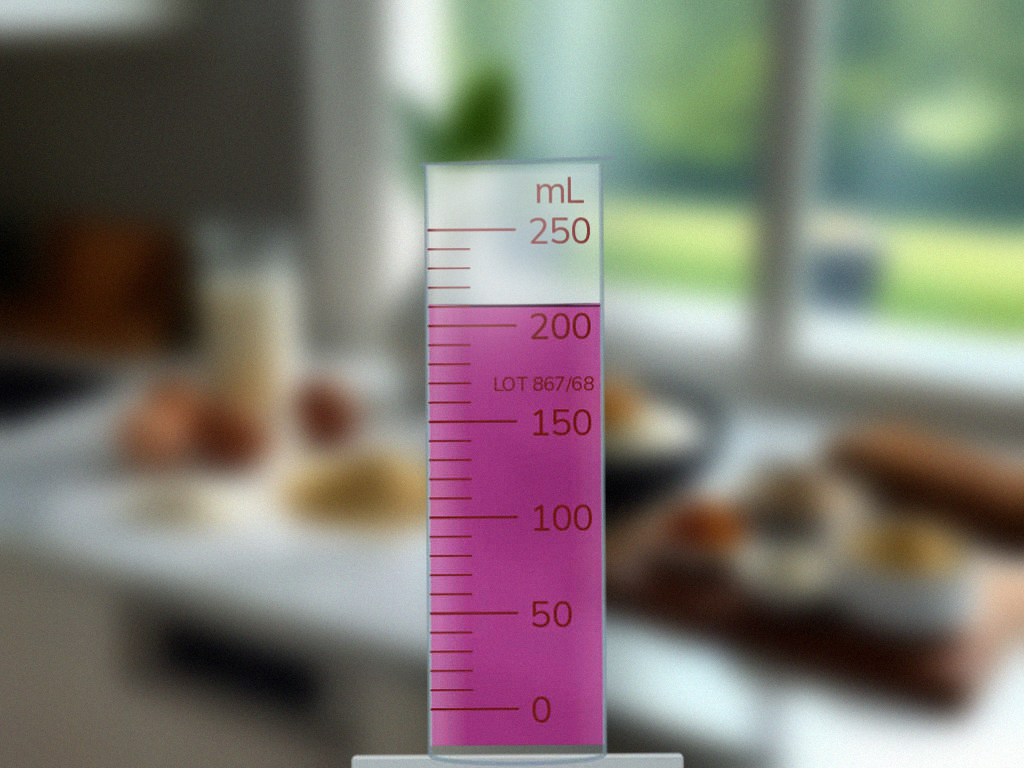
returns mL 210
